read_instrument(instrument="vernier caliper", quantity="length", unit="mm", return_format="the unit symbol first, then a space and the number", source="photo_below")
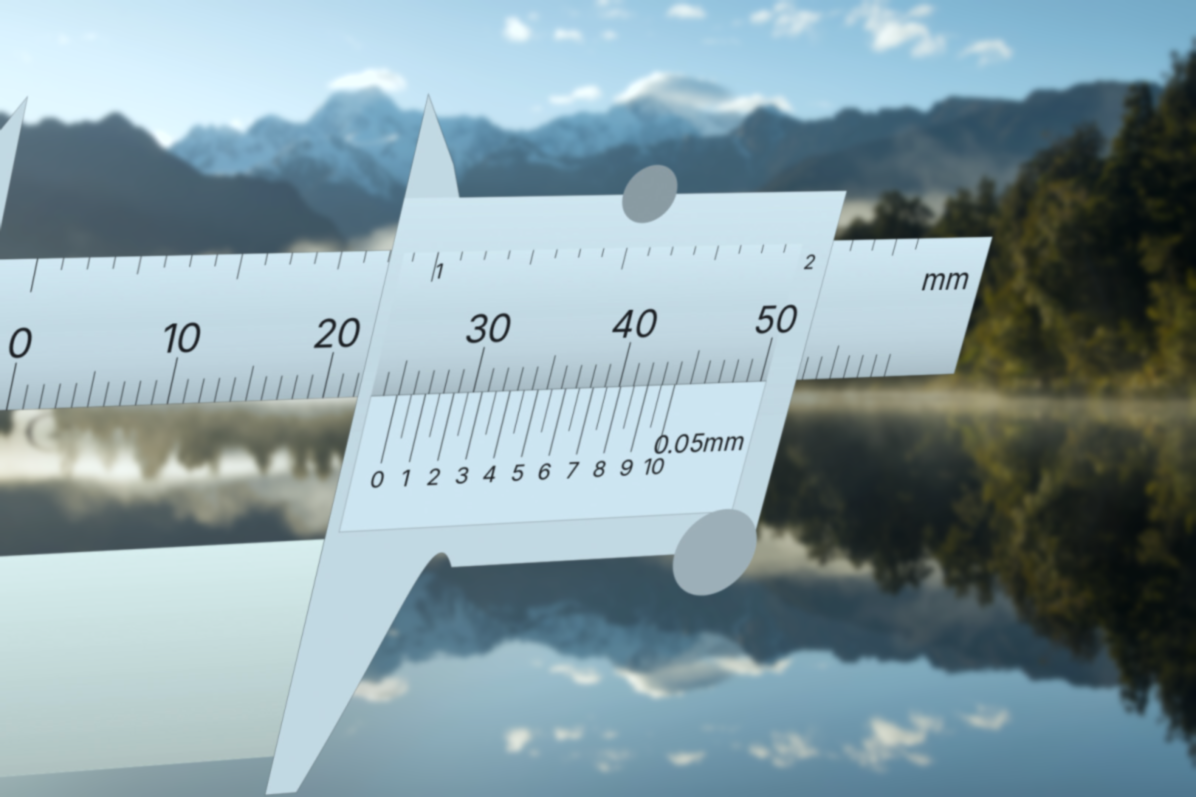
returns mm 24.9
